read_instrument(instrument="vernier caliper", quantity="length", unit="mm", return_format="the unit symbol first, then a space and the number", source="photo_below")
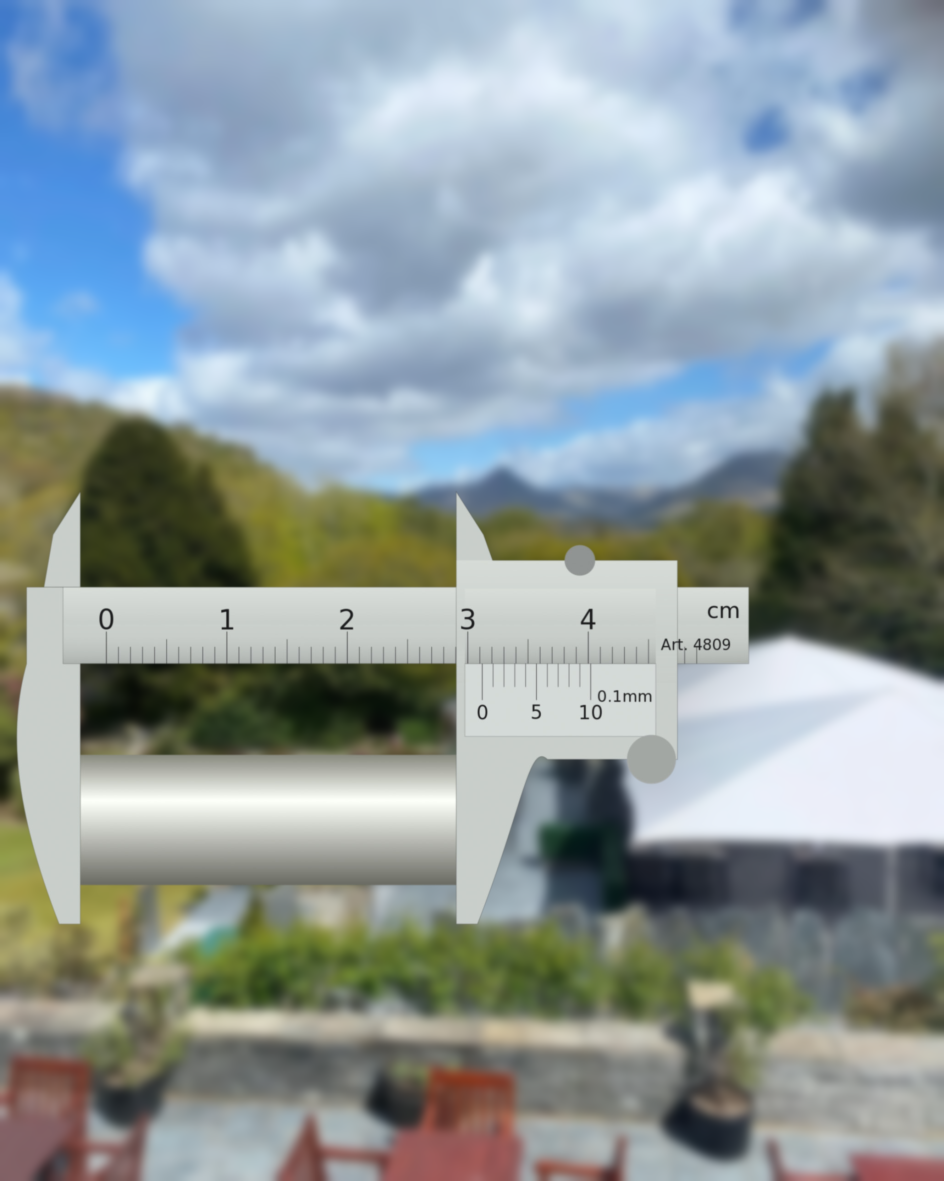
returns mm 31.2
